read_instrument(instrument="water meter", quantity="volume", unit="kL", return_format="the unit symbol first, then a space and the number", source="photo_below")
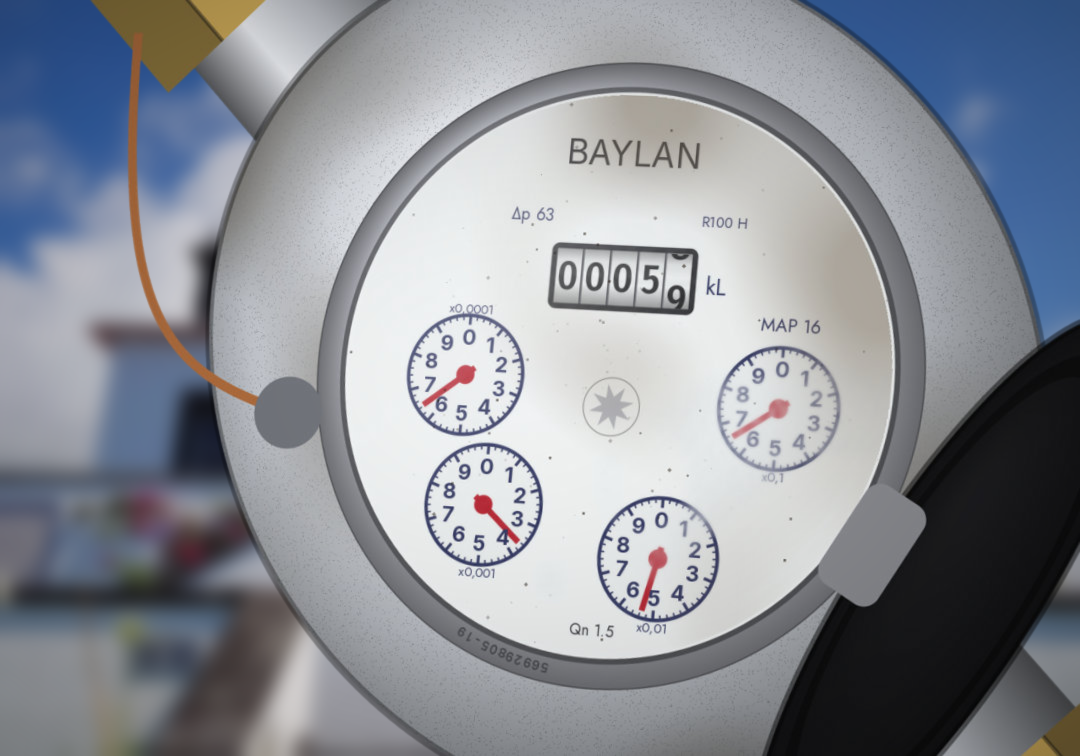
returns kL 58.6536
